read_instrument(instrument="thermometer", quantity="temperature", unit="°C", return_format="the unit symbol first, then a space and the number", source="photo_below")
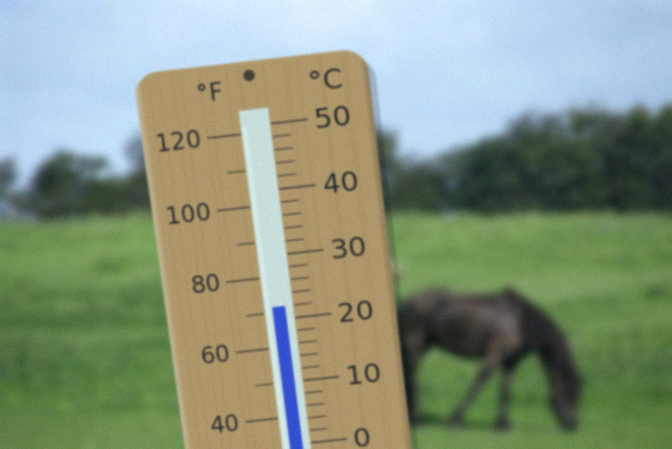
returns °C 22
